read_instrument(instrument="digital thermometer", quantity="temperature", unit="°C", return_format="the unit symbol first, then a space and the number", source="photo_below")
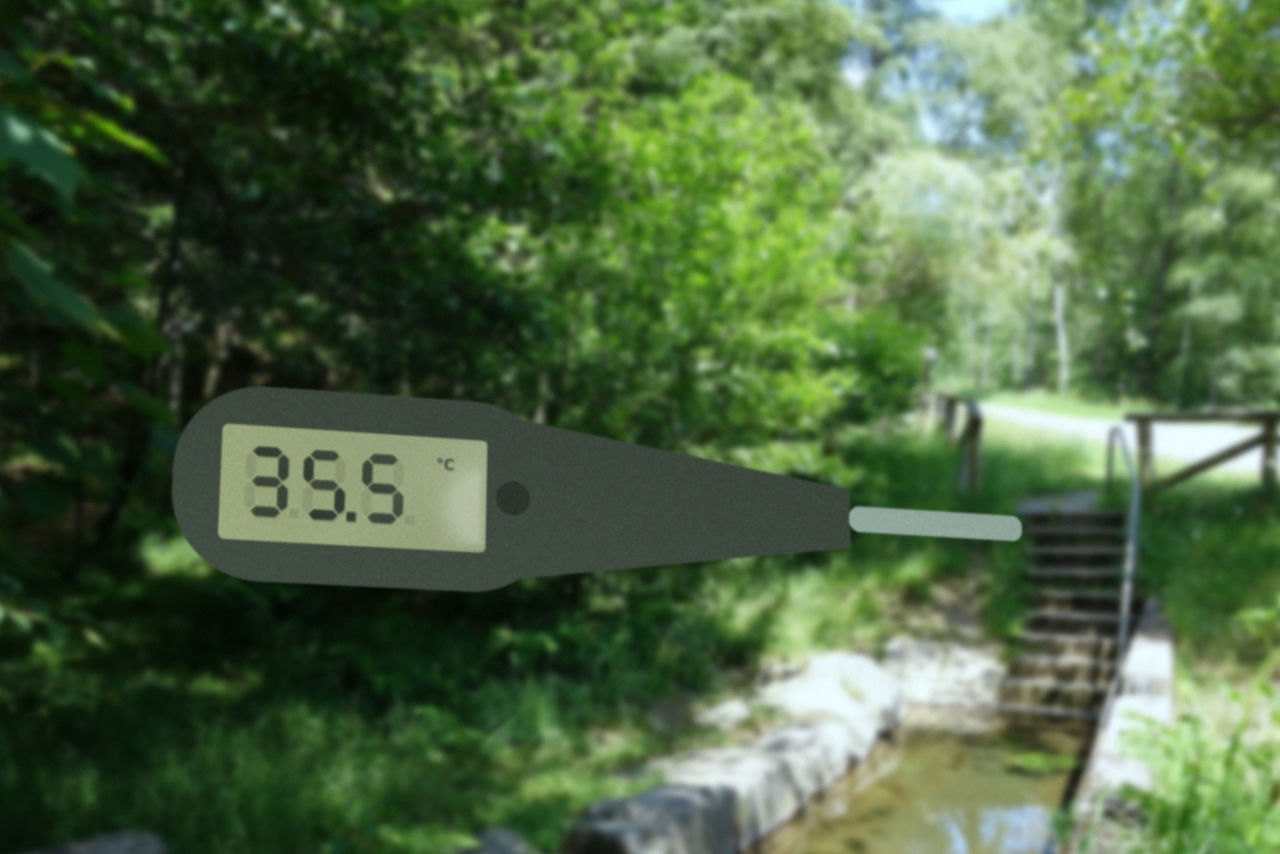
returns °C 35.5
